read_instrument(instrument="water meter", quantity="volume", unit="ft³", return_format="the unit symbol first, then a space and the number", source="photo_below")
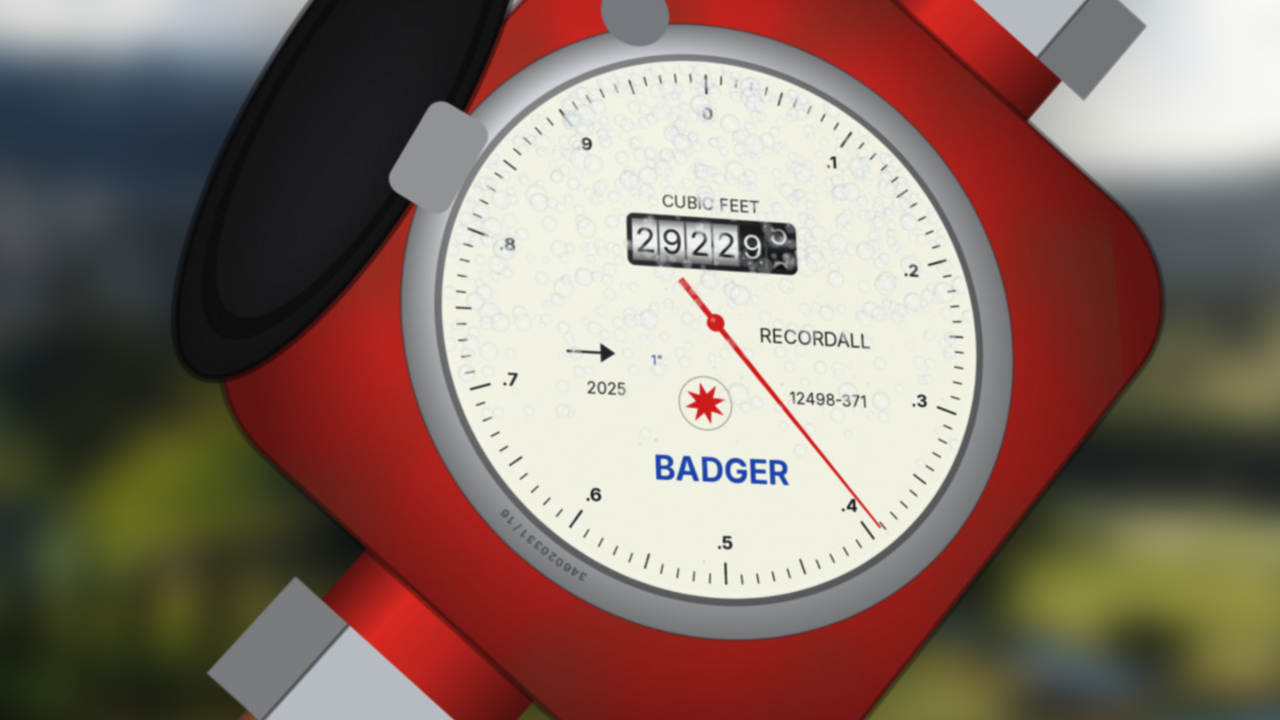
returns ft³ 292295.39
